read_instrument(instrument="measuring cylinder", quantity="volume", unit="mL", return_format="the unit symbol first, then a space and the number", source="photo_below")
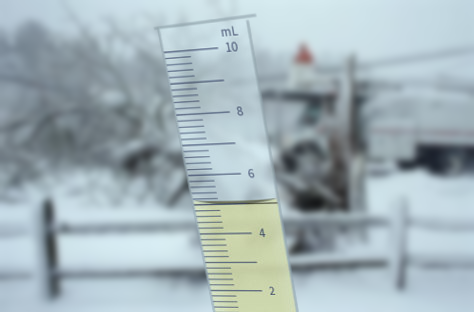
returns mL 5
